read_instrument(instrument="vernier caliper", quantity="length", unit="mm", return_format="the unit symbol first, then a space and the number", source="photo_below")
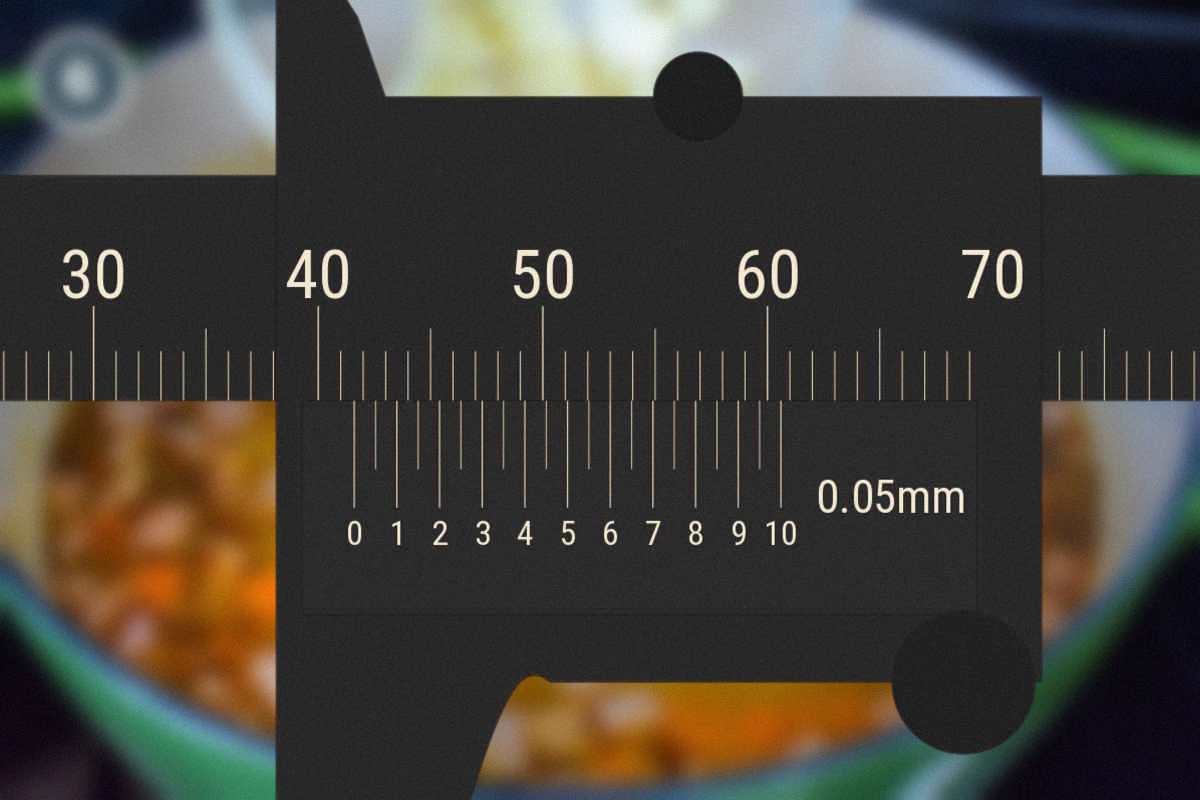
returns mm 41.6
